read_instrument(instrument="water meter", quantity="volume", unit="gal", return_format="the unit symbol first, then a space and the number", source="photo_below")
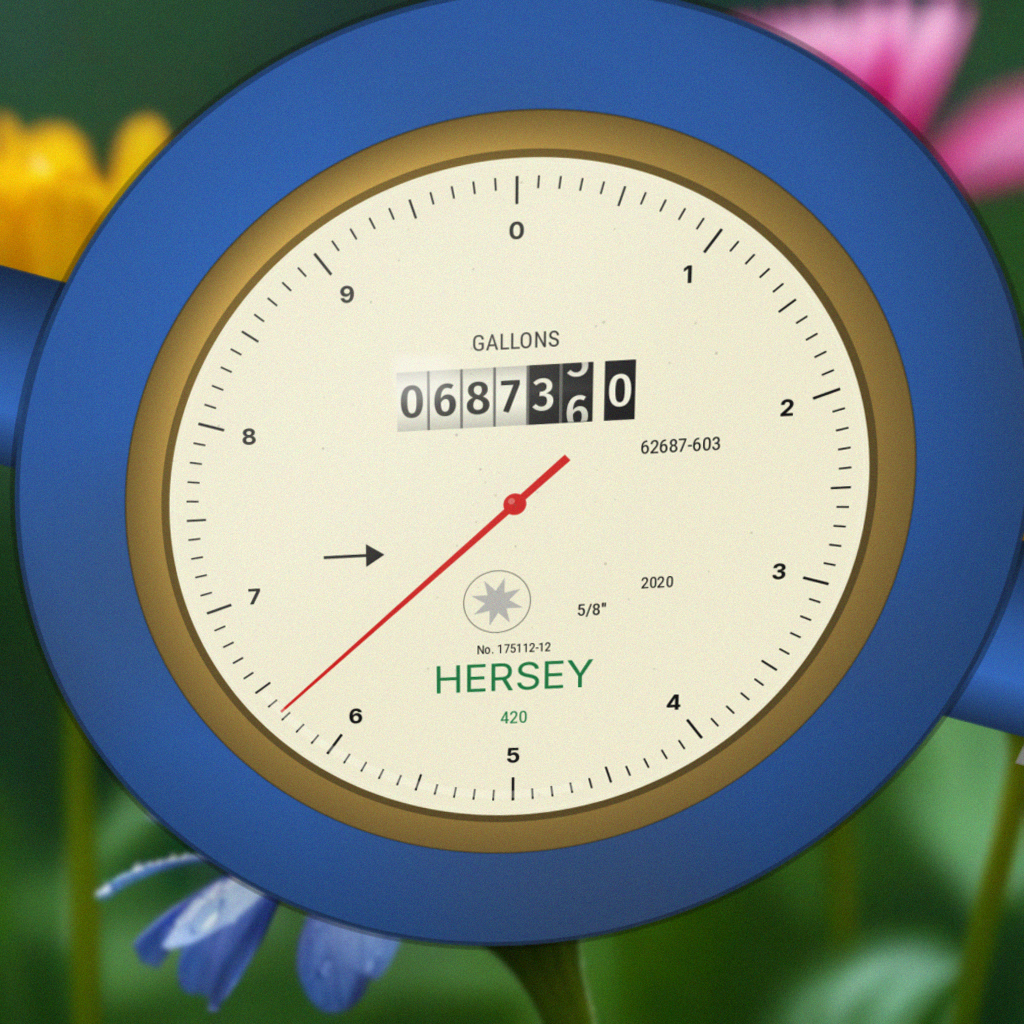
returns gal 687356.3
